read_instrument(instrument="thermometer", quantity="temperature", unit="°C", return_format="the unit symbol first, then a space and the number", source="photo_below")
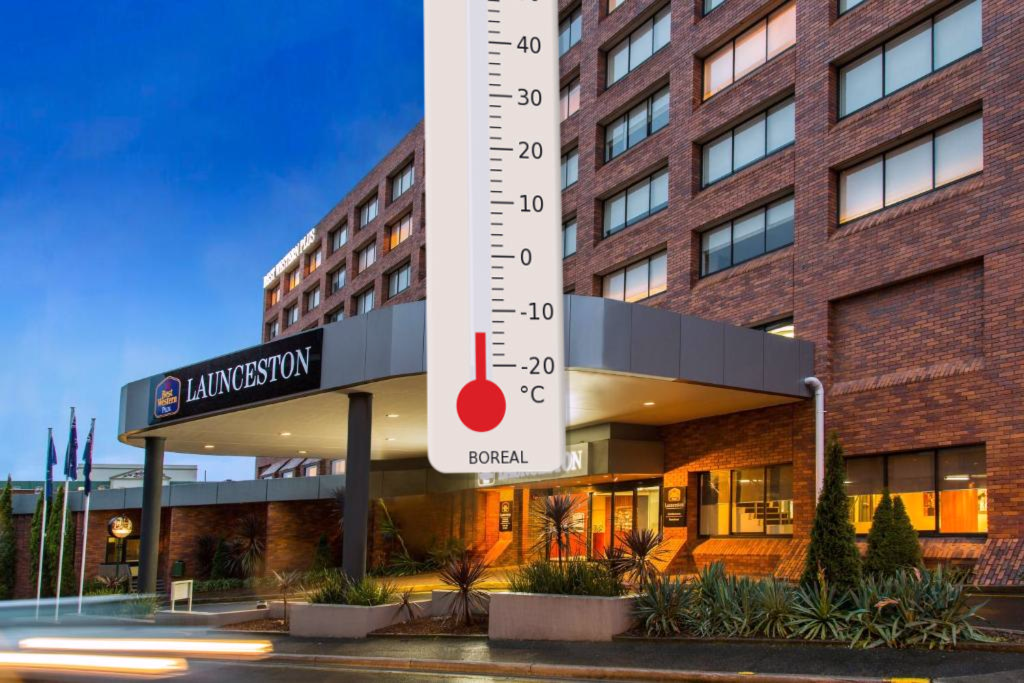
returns °C -14
